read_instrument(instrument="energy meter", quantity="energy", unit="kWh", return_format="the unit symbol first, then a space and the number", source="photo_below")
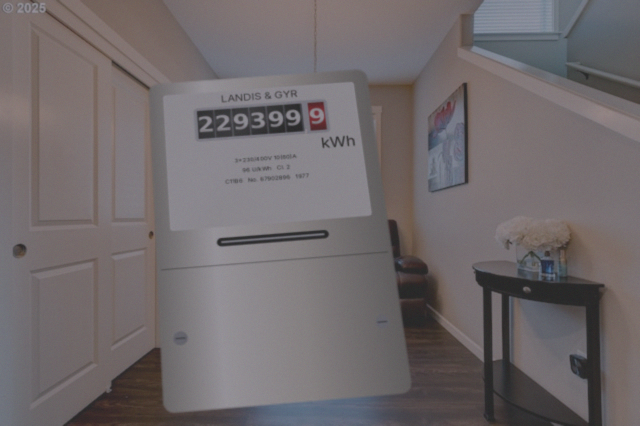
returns kWh 229399.9
